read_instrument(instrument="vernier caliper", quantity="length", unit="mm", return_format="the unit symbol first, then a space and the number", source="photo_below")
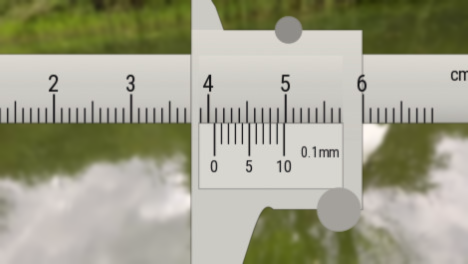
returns mm 40.8
